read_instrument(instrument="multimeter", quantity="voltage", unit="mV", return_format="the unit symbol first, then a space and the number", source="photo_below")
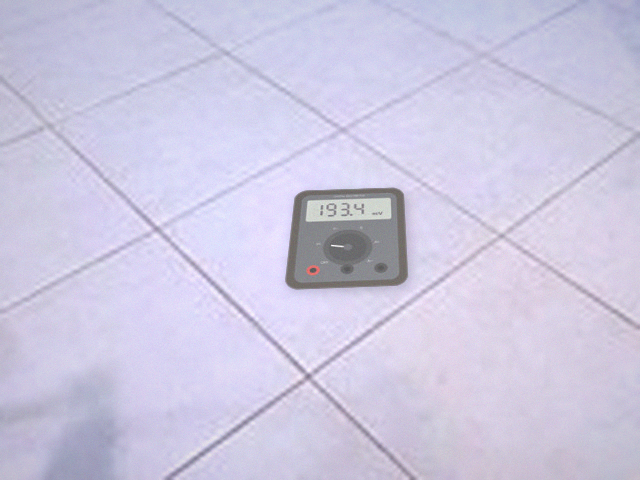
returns mV 193.4
